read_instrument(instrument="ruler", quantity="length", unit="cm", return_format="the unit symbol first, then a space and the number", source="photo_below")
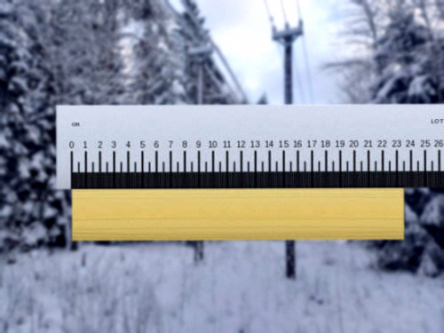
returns cm 23.5
